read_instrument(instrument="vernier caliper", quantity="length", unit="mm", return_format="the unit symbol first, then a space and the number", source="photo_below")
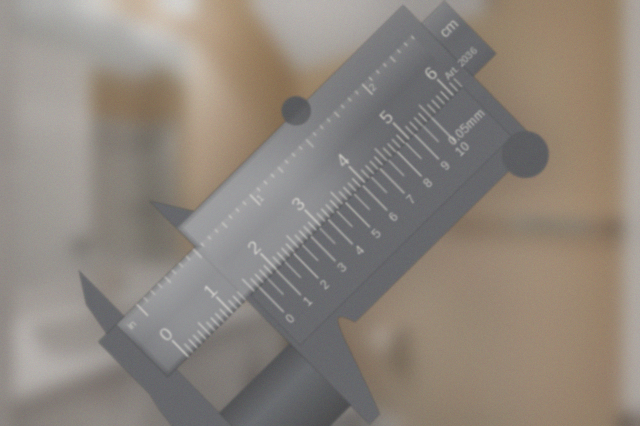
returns mm 16.0
